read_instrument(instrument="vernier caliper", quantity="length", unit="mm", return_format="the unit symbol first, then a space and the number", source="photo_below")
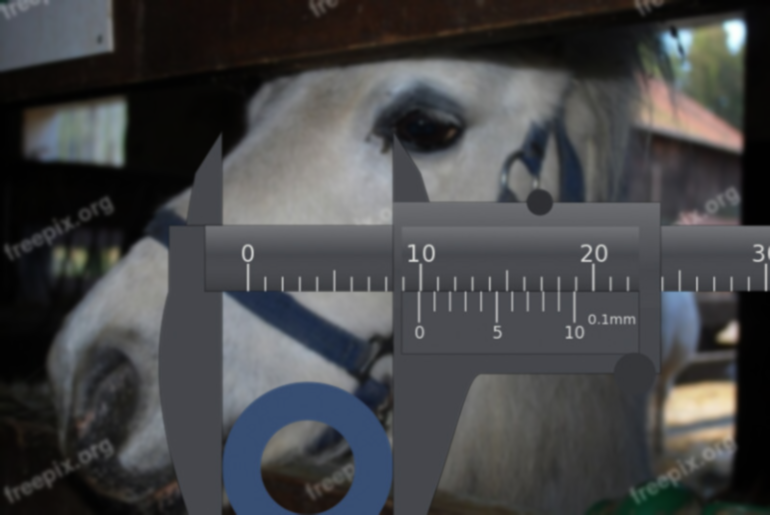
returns mm 9.9
